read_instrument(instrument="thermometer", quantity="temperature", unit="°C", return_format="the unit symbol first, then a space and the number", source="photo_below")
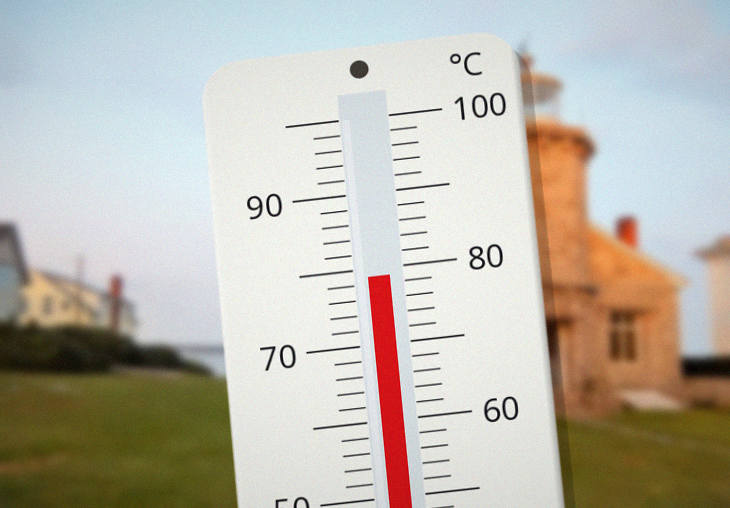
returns °C 79
